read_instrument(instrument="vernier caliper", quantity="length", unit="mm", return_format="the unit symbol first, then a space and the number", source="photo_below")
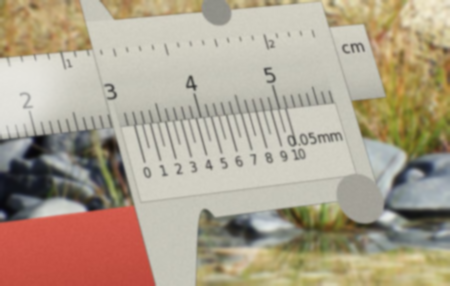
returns mm 31.8
